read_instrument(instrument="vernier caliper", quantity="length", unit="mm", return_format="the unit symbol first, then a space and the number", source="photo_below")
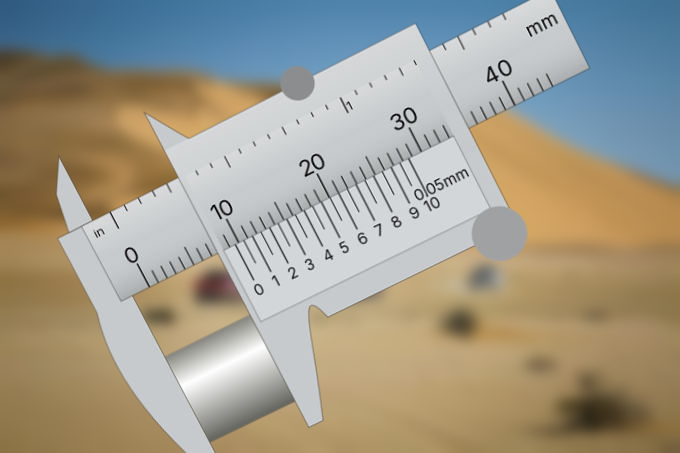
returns mm 9.6
